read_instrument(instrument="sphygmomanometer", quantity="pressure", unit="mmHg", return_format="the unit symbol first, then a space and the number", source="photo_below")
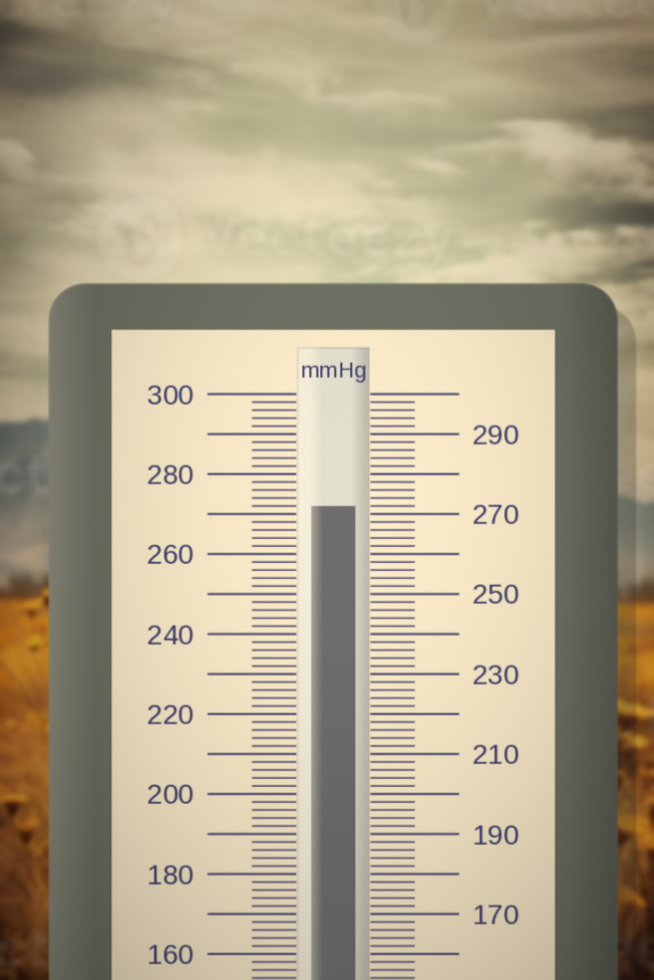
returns mmHg 272
